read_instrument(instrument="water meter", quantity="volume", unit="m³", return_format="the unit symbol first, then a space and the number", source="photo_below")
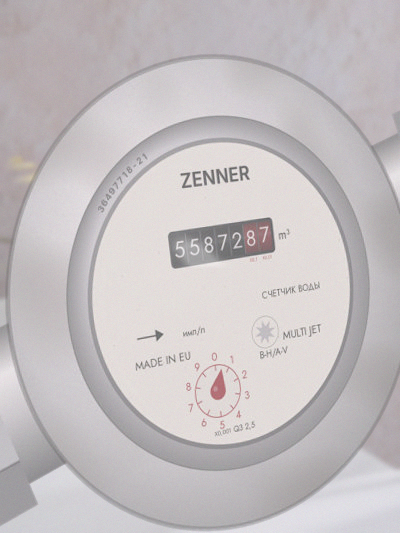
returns m³ 55872.870
